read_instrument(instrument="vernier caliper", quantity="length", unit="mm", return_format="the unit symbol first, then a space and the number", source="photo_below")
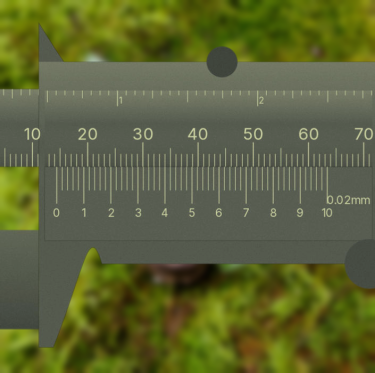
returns mm 14.4
